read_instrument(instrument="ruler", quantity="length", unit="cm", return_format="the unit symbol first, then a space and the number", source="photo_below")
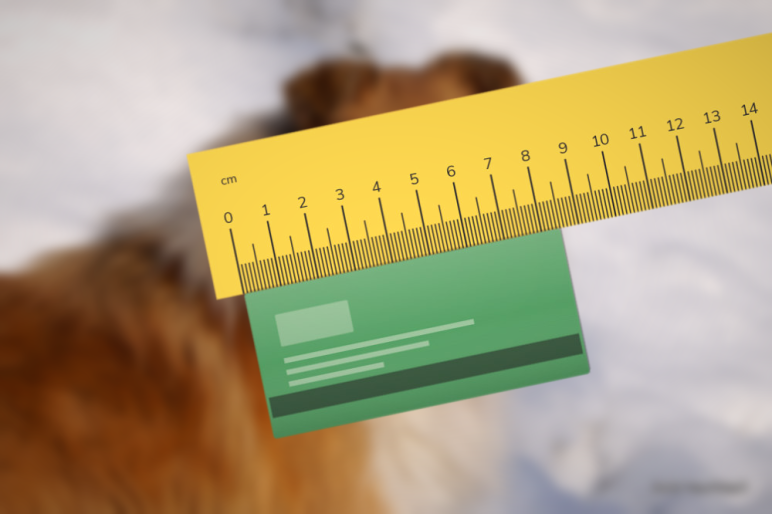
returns cm 8.5
